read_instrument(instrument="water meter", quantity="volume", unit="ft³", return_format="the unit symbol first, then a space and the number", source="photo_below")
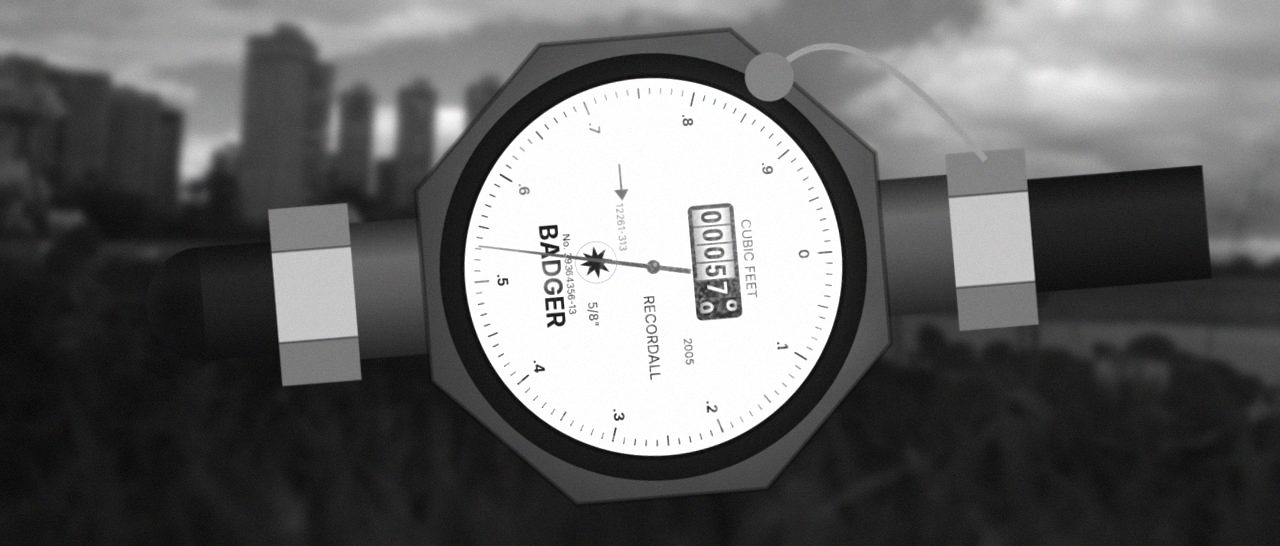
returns ft³ 578.53
